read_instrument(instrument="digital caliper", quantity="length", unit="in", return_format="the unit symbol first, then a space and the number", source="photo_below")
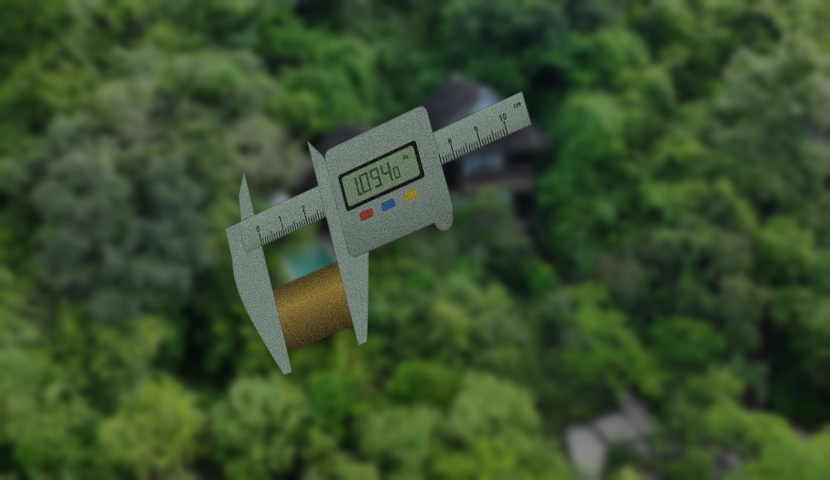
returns in 1.0940
